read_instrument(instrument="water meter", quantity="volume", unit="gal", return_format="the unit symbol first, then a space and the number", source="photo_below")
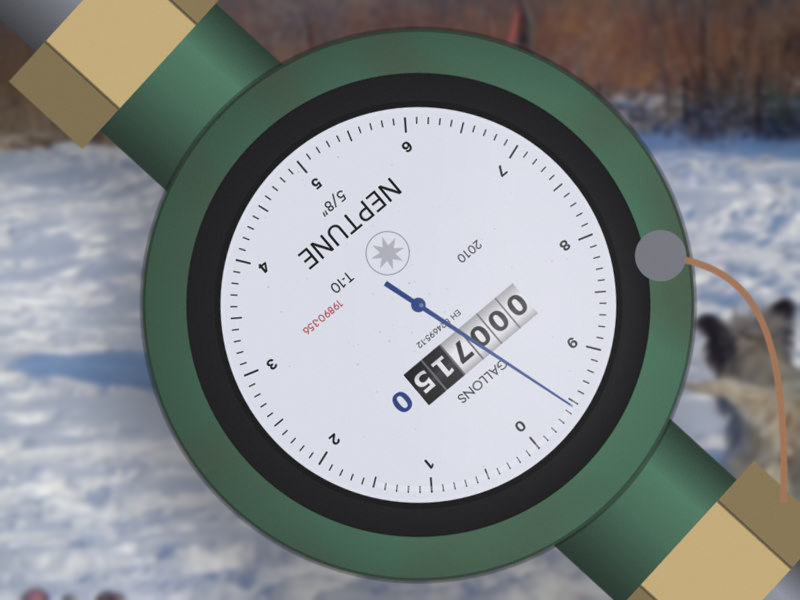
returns gal 7149.5
